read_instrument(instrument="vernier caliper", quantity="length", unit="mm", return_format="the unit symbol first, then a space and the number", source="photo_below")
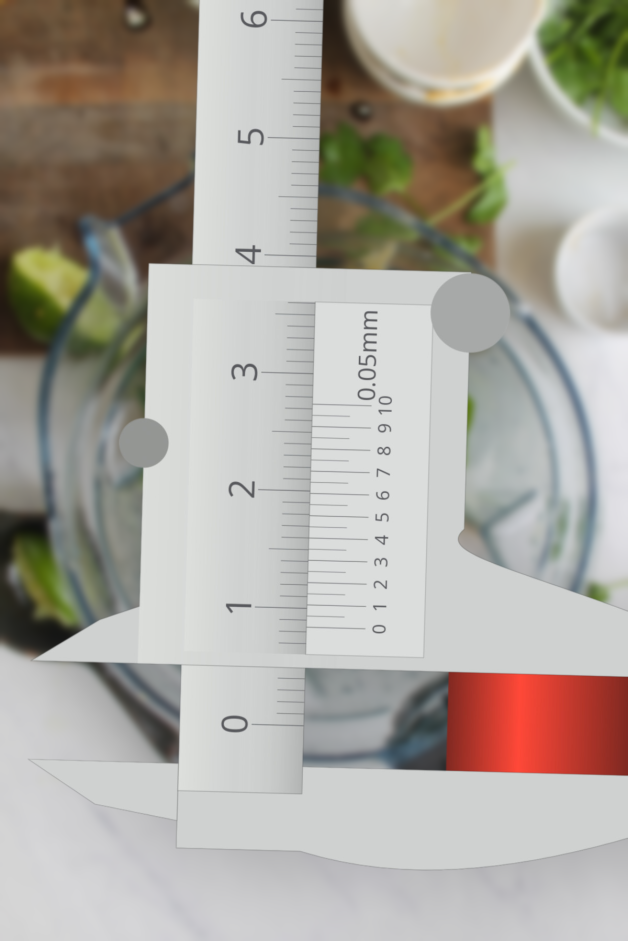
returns mm 8.4
